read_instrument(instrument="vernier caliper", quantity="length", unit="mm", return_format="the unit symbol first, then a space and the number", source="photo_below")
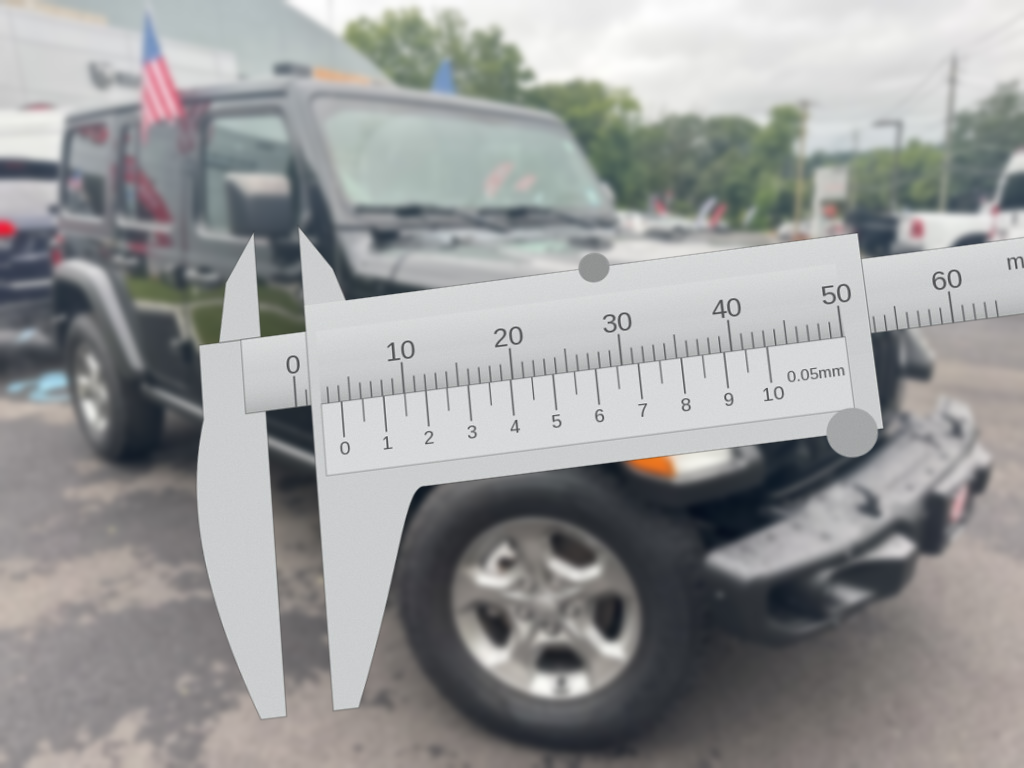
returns mm 4.2
